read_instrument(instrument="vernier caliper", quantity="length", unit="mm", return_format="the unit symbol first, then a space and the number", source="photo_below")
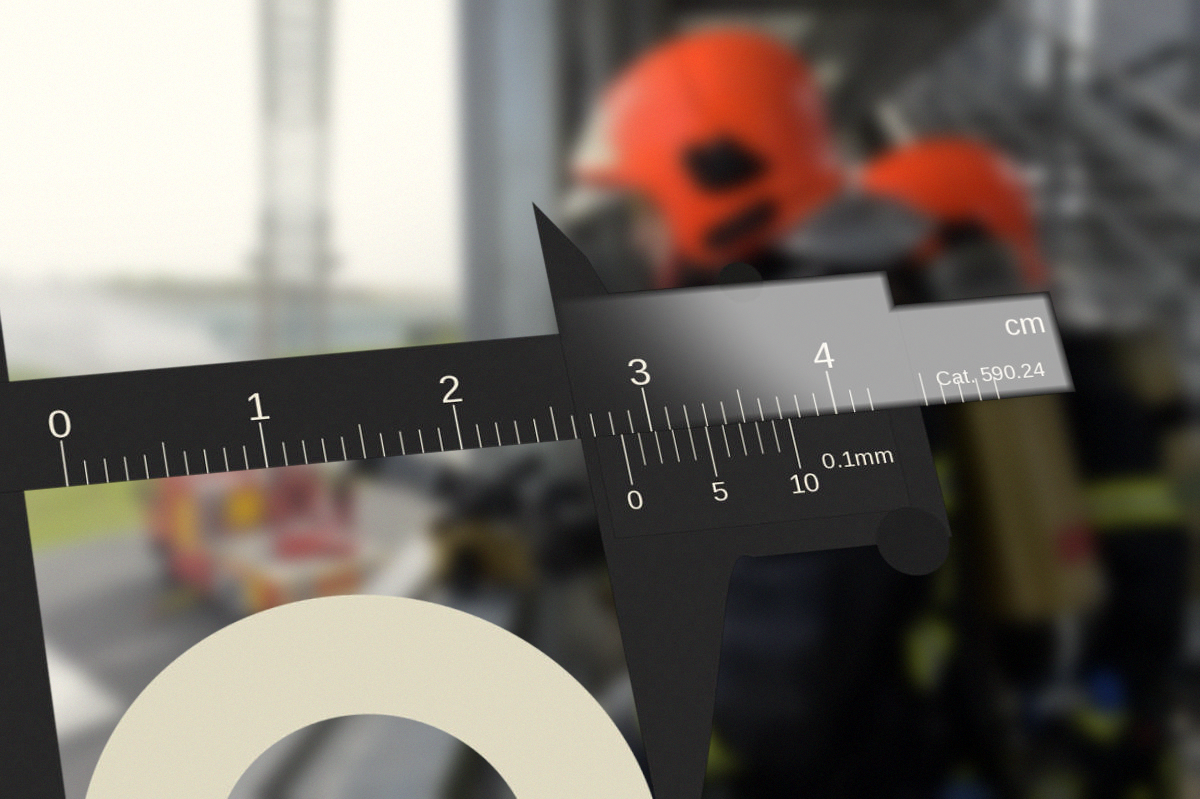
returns mm 28.4
